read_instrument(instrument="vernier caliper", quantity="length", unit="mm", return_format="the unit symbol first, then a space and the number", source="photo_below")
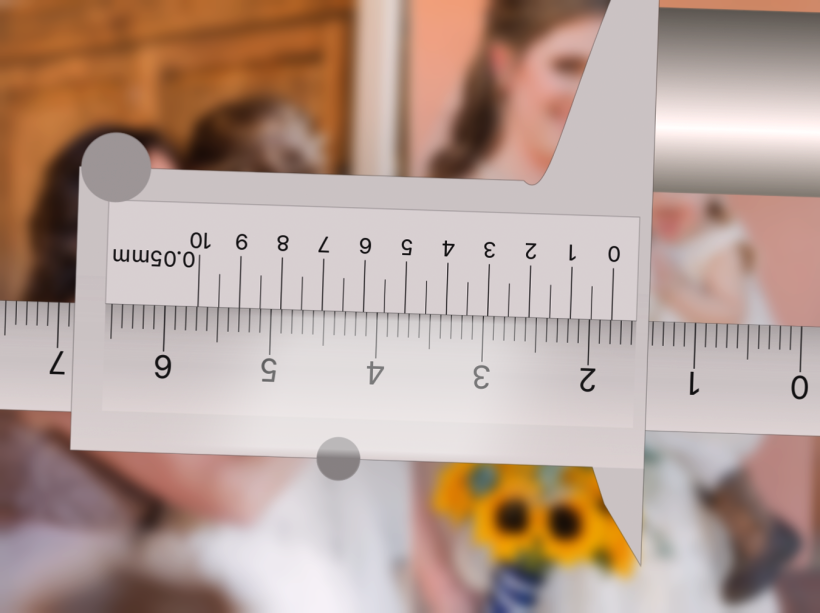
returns mm 17.9
